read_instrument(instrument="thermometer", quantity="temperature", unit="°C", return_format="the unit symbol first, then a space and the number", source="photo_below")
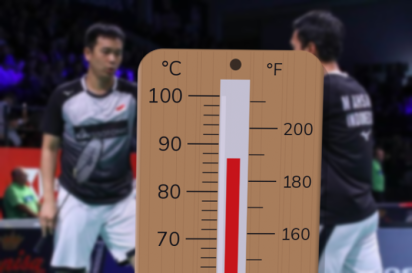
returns °C 87
